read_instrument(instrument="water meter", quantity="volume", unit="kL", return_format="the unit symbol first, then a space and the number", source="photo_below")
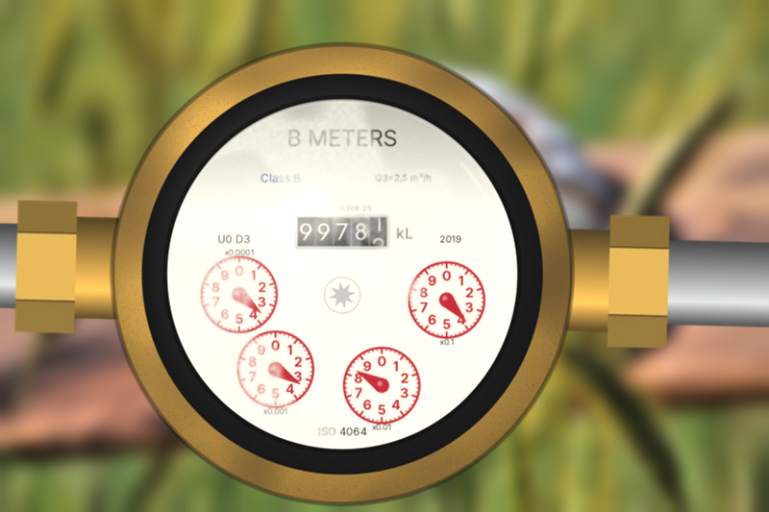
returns kL 99781.3833
